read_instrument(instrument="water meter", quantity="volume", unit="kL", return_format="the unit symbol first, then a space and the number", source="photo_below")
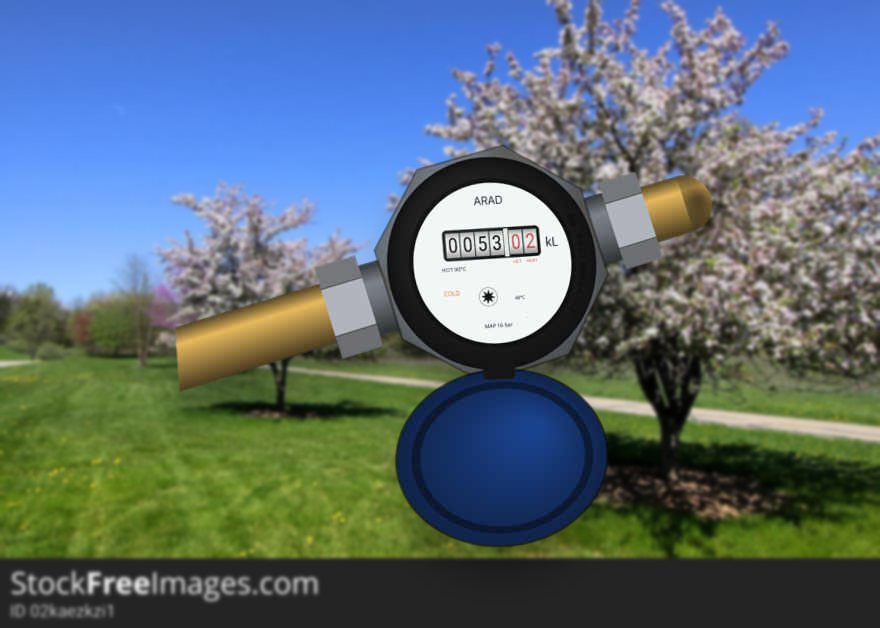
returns kL 53.02
